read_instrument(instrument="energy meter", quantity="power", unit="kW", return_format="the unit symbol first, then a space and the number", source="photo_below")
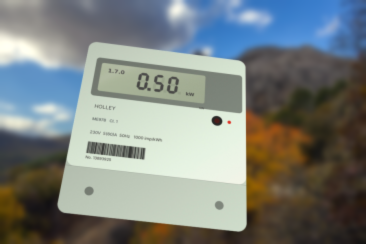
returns kW 0.50
